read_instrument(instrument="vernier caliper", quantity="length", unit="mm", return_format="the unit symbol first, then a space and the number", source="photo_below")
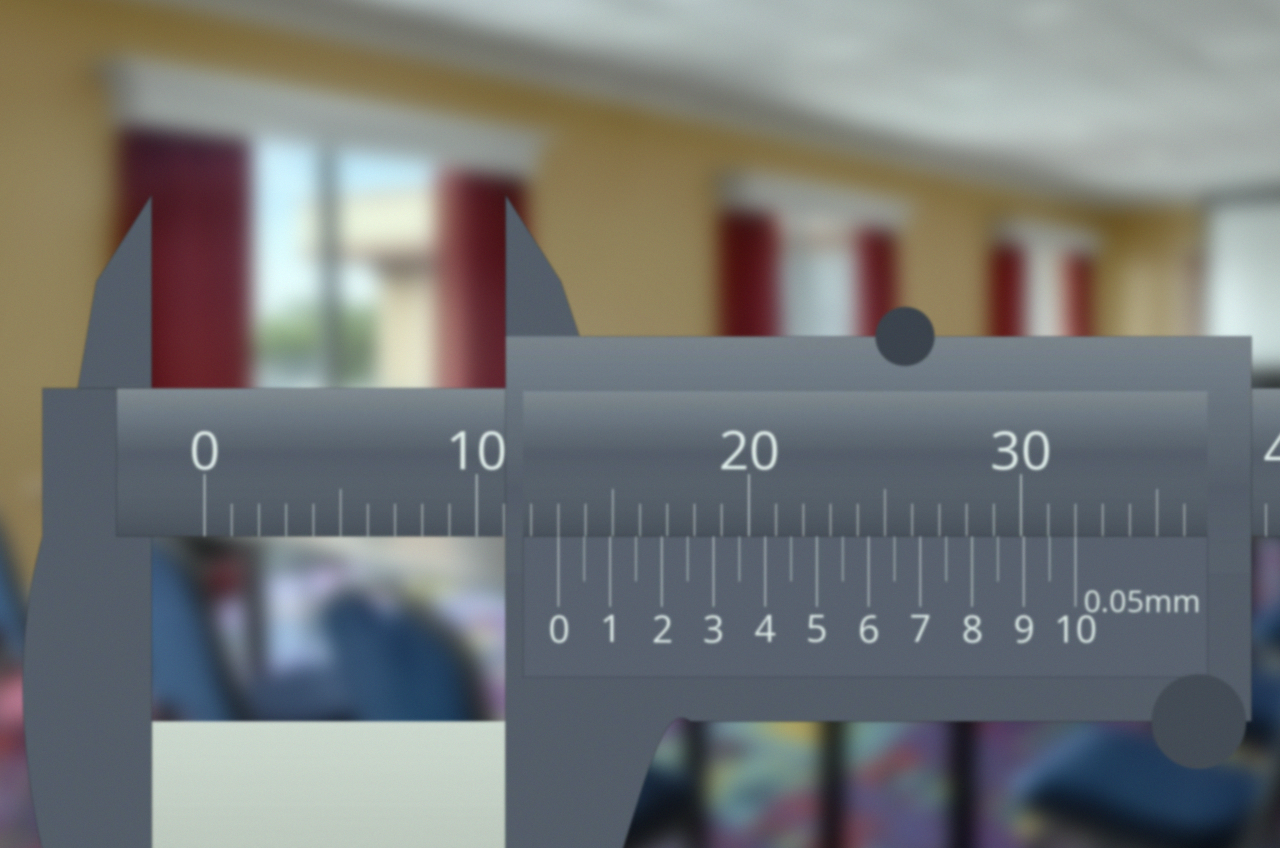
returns mm 13.0
